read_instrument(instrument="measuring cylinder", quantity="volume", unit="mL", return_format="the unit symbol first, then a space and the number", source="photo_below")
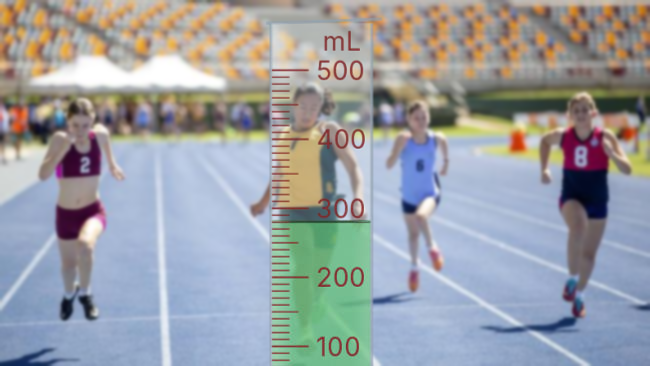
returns mL 280
